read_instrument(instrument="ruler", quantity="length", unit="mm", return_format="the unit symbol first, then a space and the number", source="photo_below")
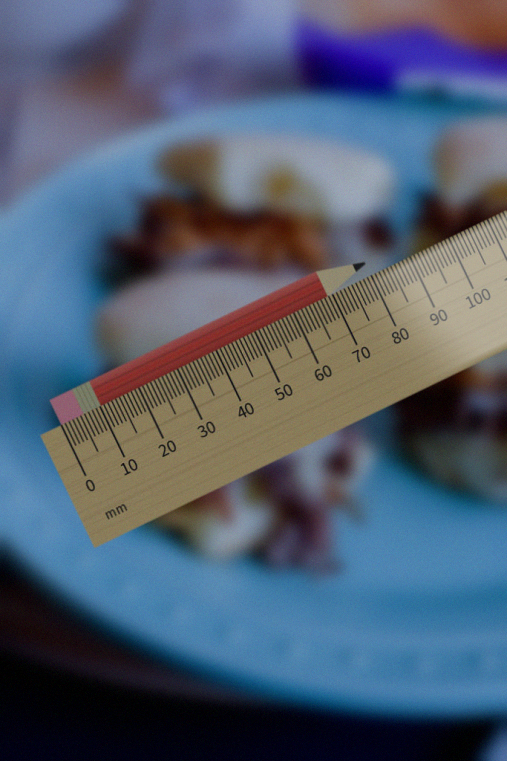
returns mm 80
